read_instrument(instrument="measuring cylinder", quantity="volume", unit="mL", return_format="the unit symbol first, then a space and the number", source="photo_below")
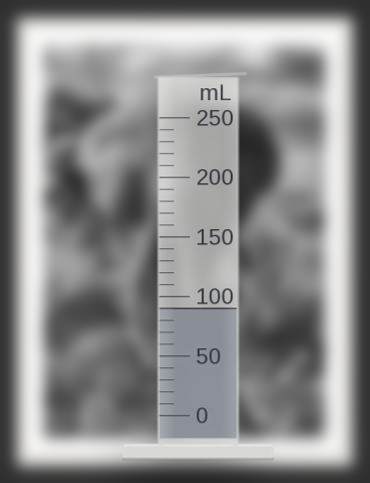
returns mL 90
